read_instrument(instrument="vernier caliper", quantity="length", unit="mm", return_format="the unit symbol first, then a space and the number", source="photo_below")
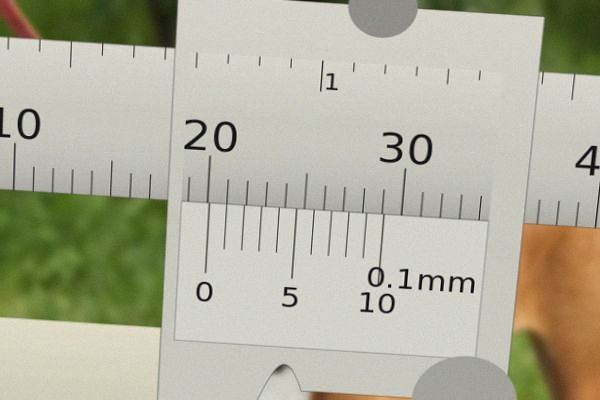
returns mm 20.1
